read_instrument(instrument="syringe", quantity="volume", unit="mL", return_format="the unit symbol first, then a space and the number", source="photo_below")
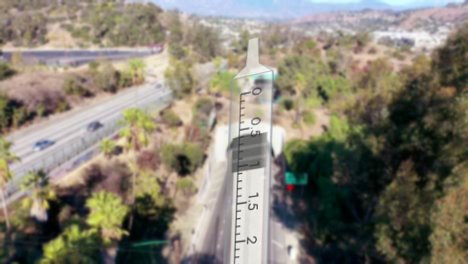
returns mL 0.6
